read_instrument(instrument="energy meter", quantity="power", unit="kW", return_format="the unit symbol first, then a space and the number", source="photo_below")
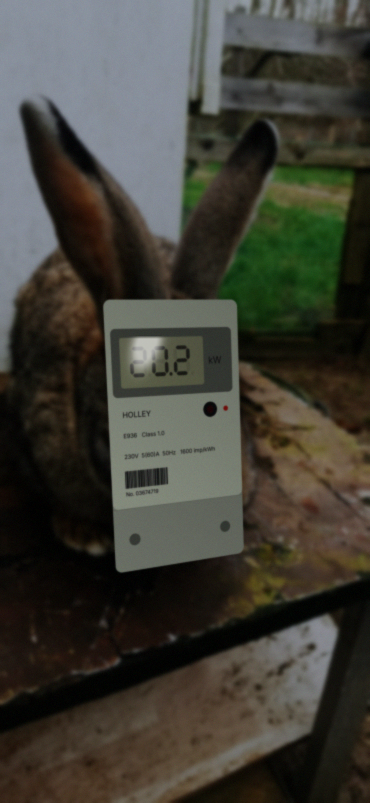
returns kW 20.2
